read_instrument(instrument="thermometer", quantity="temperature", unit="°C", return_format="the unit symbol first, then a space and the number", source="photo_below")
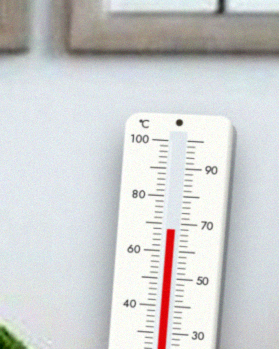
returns °C 68
